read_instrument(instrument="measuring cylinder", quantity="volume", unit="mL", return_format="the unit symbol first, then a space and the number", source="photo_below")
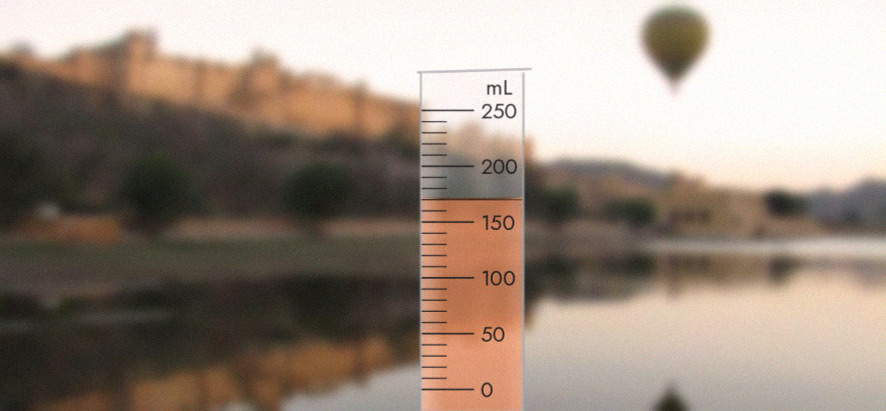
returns mL 170
